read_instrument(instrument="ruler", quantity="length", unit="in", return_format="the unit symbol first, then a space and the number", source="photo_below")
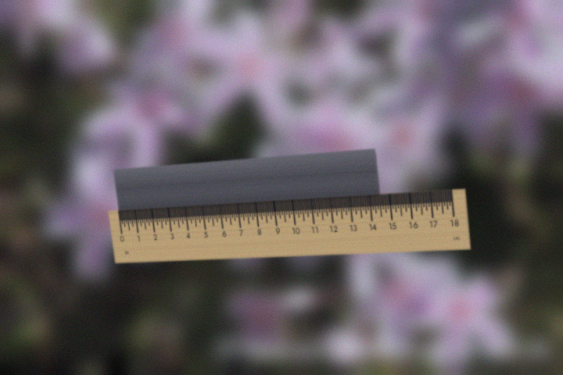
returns in 14.5
